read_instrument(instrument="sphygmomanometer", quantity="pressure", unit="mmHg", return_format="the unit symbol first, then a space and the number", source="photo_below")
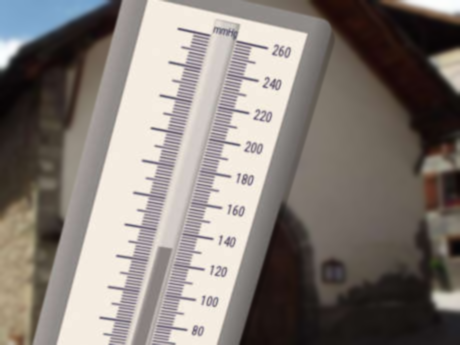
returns mmHg 130
